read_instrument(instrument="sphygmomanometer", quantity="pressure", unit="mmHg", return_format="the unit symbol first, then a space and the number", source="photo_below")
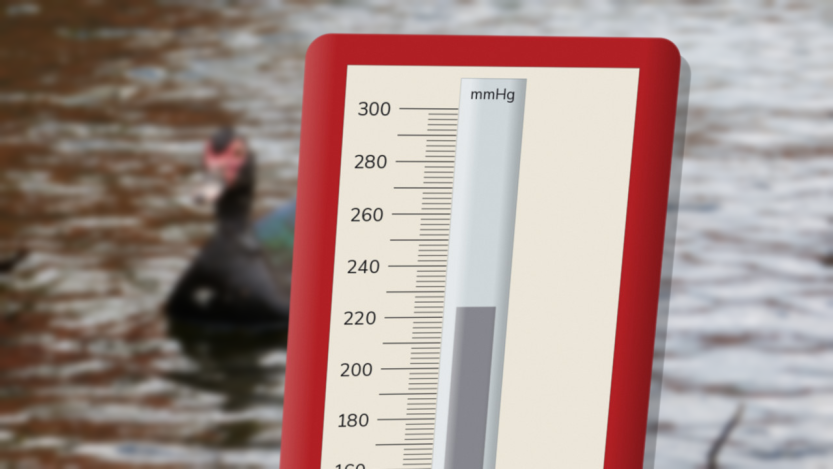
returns mmHg 224
